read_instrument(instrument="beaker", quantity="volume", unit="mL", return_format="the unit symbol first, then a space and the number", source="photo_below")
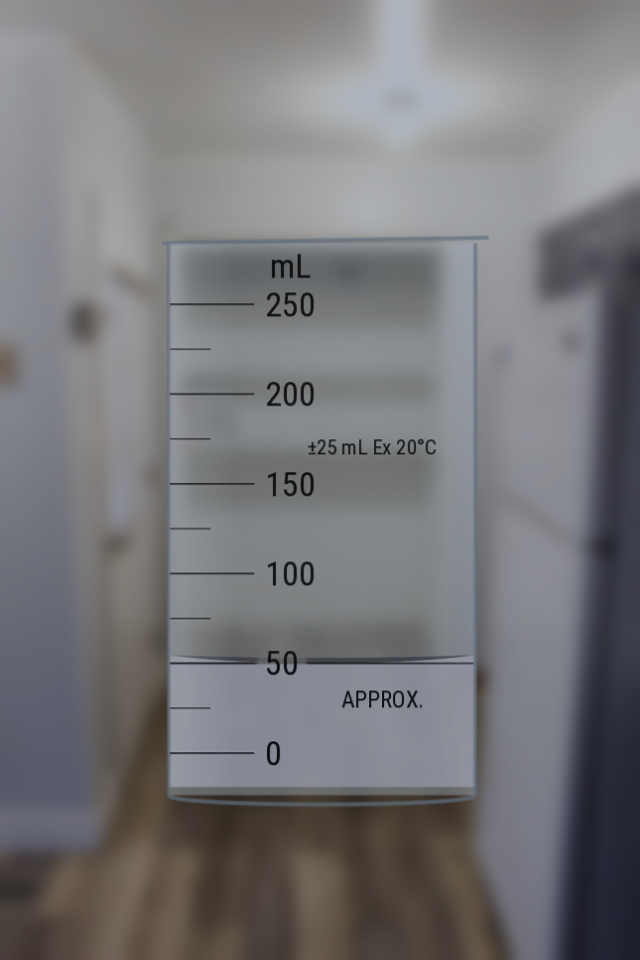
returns mL 50
